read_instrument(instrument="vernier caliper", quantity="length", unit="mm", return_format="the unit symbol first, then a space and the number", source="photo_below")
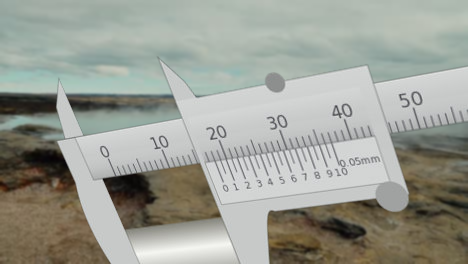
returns mm 18.0
